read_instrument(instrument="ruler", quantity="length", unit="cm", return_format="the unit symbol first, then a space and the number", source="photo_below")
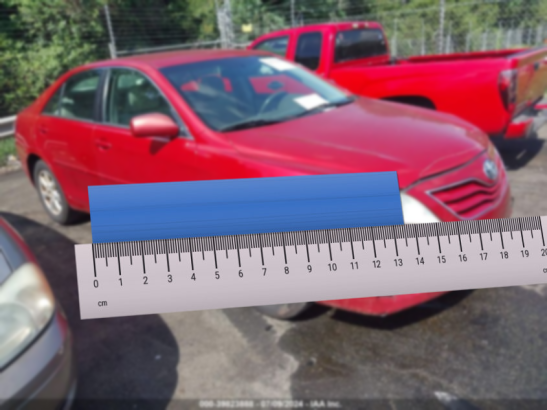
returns cm 13.5
